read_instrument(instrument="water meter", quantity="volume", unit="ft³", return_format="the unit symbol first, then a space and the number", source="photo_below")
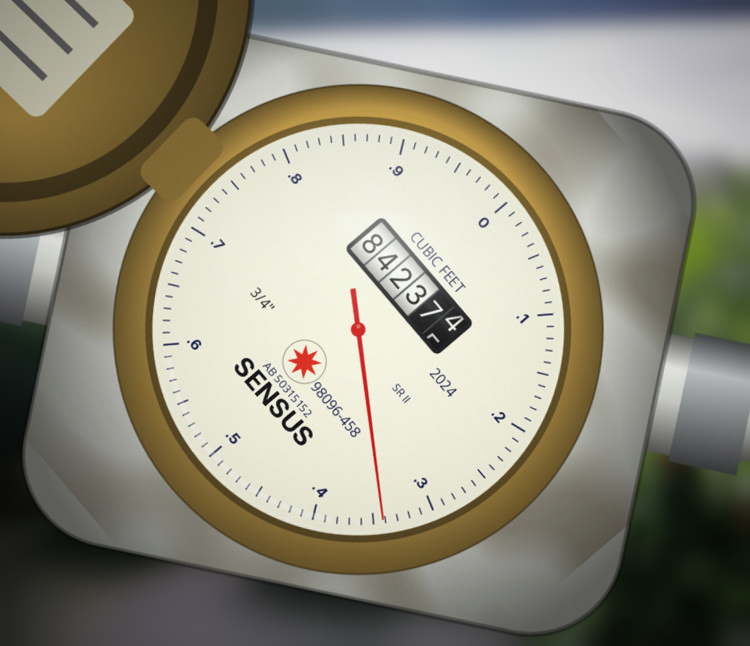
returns ft³ 842374.34
